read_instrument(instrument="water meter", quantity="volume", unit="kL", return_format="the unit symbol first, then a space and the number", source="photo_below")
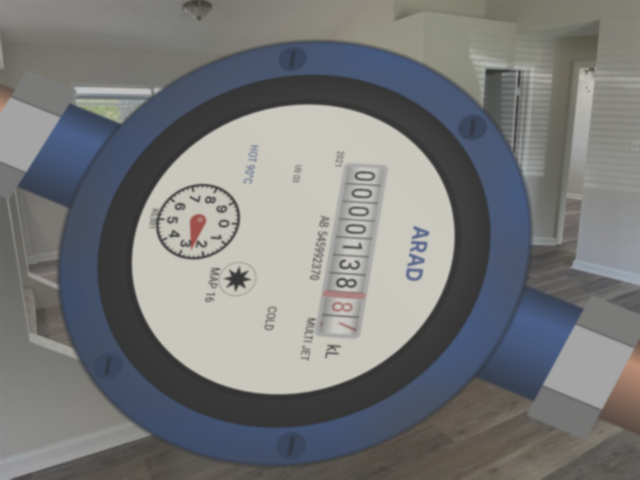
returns kL 138.872
